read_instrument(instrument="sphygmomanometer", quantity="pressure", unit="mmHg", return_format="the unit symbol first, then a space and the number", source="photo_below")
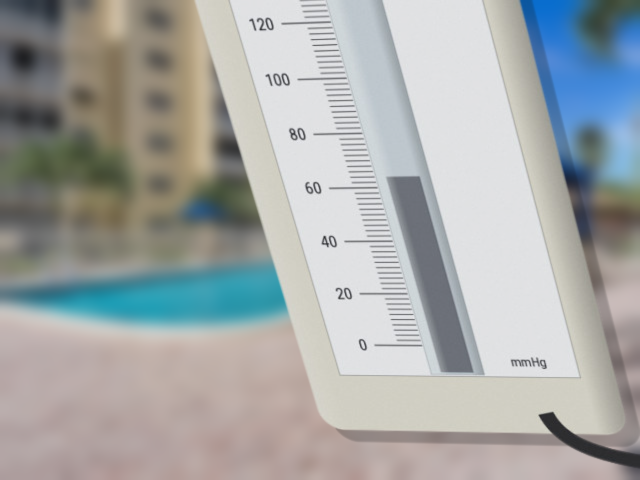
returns mmHg 64
